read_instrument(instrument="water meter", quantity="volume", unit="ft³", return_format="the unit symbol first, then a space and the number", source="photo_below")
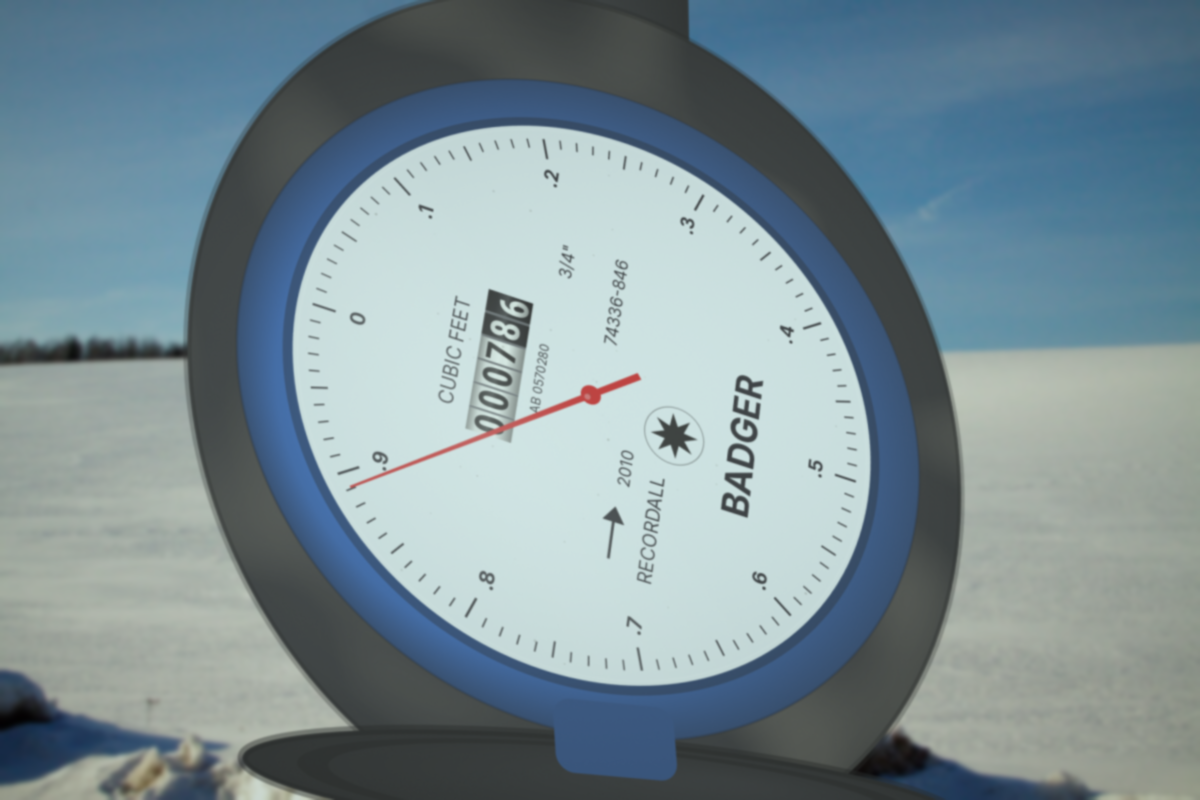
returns ft³ 785.89
